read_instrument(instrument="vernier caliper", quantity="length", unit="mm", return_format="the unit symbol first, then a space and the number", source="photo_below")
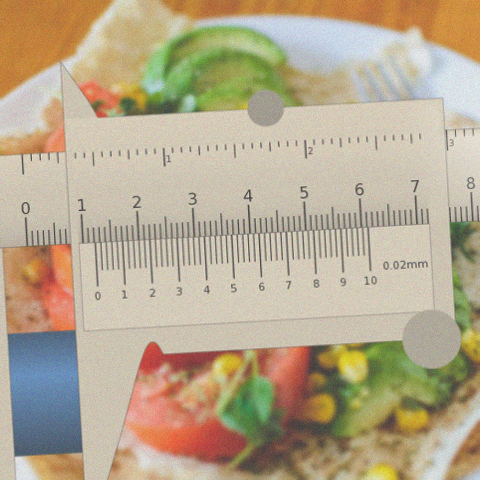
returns mm 12.2
